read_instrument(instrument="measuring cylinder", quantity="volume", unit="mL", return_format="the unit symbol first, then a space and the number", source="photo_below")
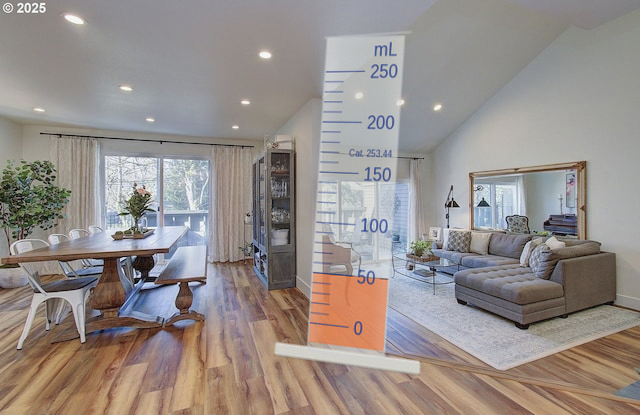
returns mL 50
